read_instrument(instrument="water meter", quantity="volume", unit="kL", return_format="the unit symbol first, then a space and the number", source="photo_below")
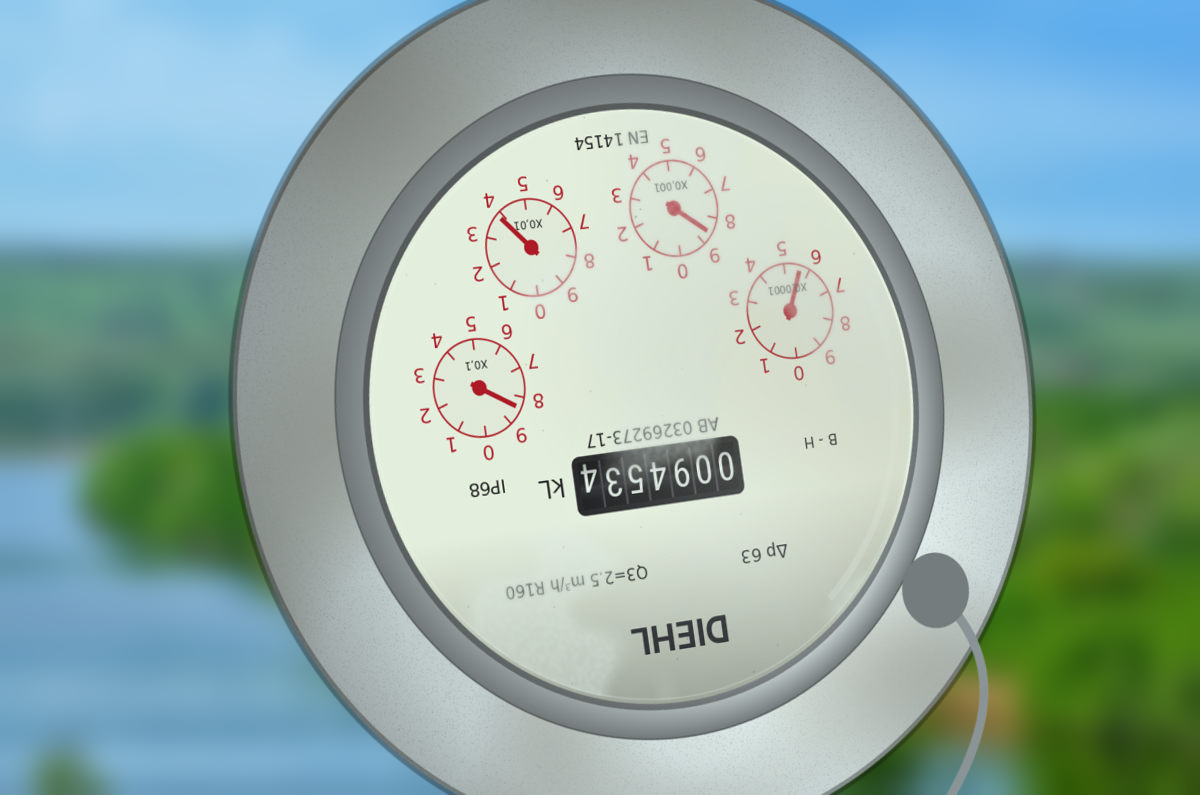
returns kL 94533.8385
